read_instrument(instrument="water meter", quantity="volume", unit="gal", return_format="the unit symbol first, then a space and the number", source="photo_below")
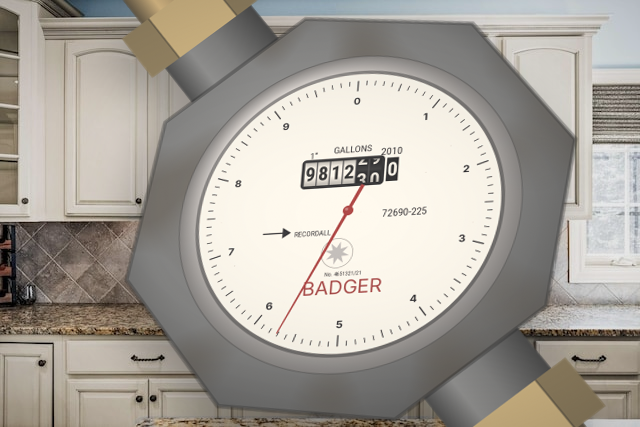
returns gal 9812295.7
